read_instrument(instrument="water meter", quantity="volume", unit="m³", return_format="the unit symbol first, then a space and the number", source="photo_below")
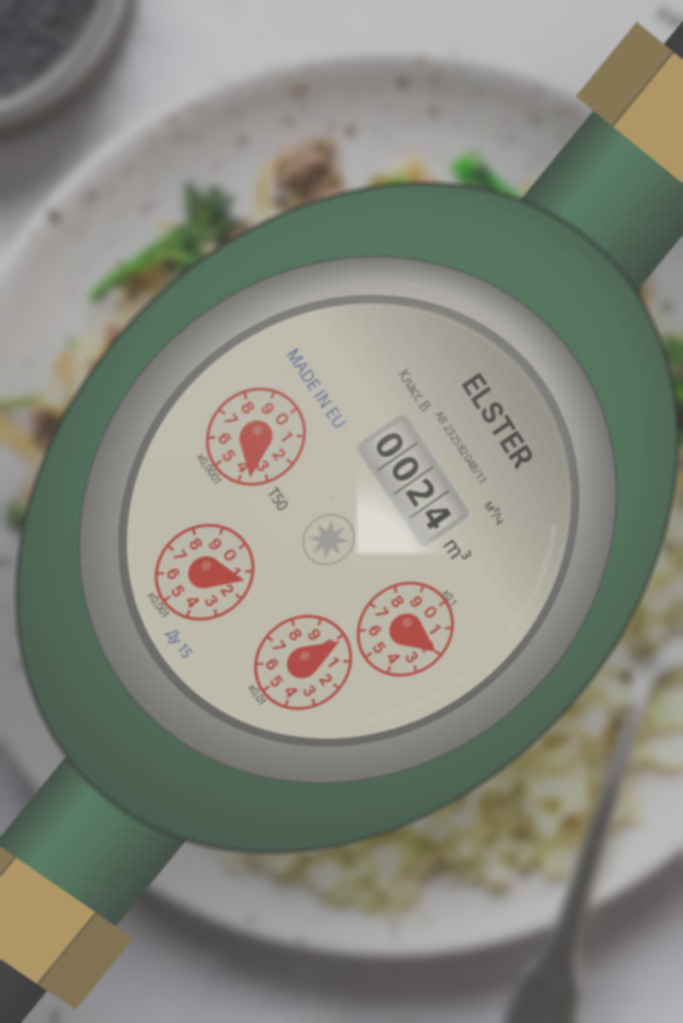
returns m³ 24.2013
